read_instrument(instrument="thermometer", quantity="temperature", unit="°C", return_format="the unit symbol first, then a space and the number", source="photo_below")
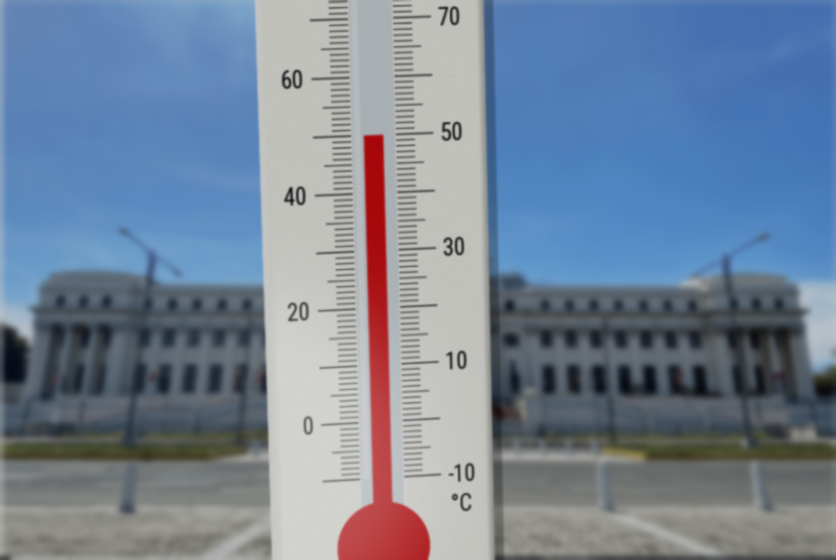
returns °C 50
